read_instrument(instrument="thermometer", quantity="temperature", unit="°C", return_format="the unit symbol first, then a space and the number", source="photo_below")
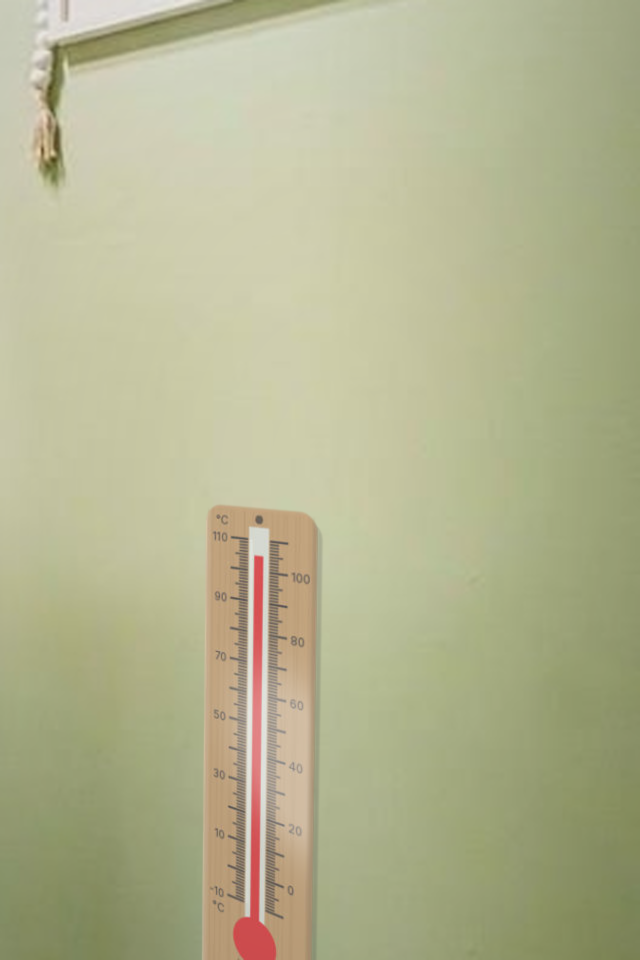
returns °C 105
